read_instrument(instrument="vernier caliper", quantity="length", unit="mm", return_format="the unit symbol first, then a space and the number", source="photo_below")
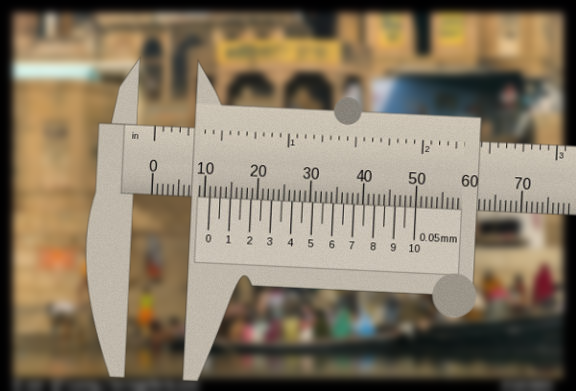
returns mm 11.0
